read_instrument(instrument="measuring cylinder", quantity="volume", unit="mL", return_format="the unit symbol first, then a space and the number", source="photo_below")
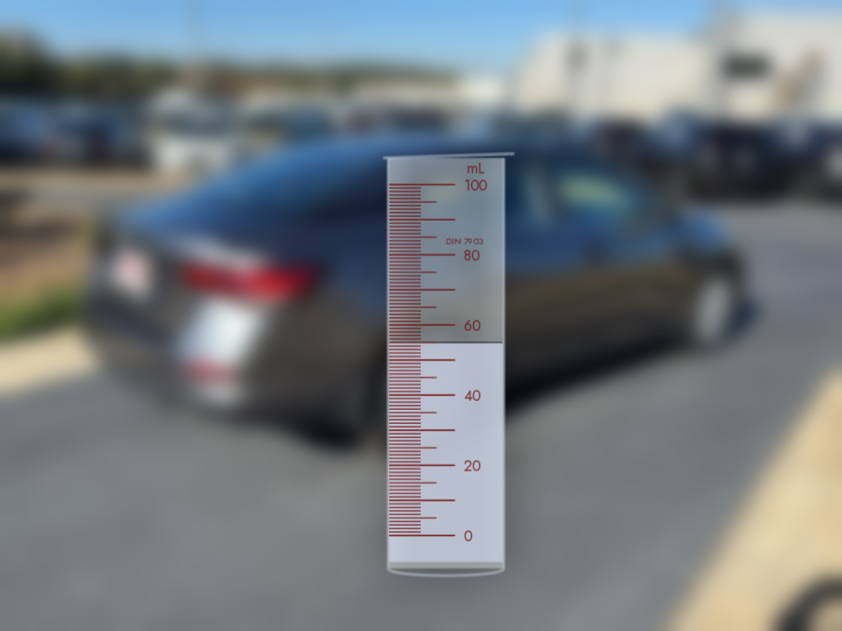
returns mL 55
